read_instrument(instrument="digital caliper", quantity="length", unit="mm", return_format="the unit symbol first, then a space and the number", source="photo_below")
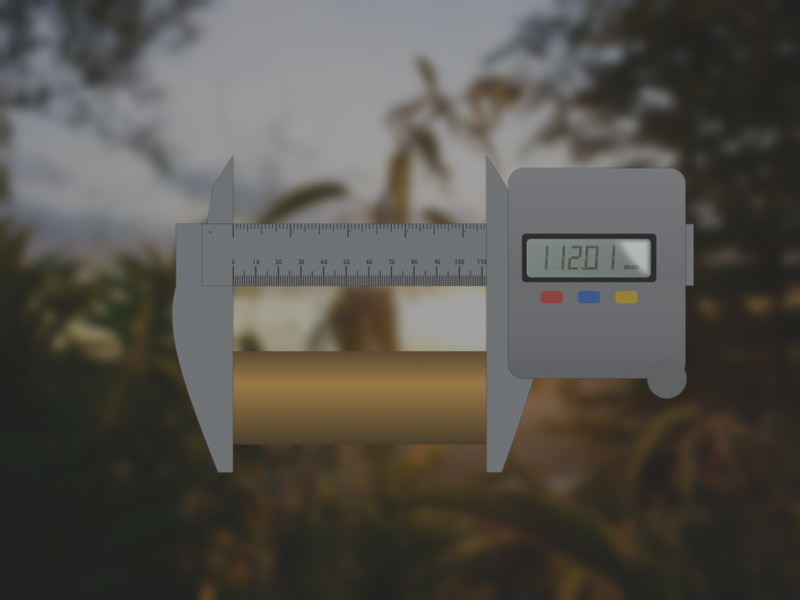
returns mm 112.01
